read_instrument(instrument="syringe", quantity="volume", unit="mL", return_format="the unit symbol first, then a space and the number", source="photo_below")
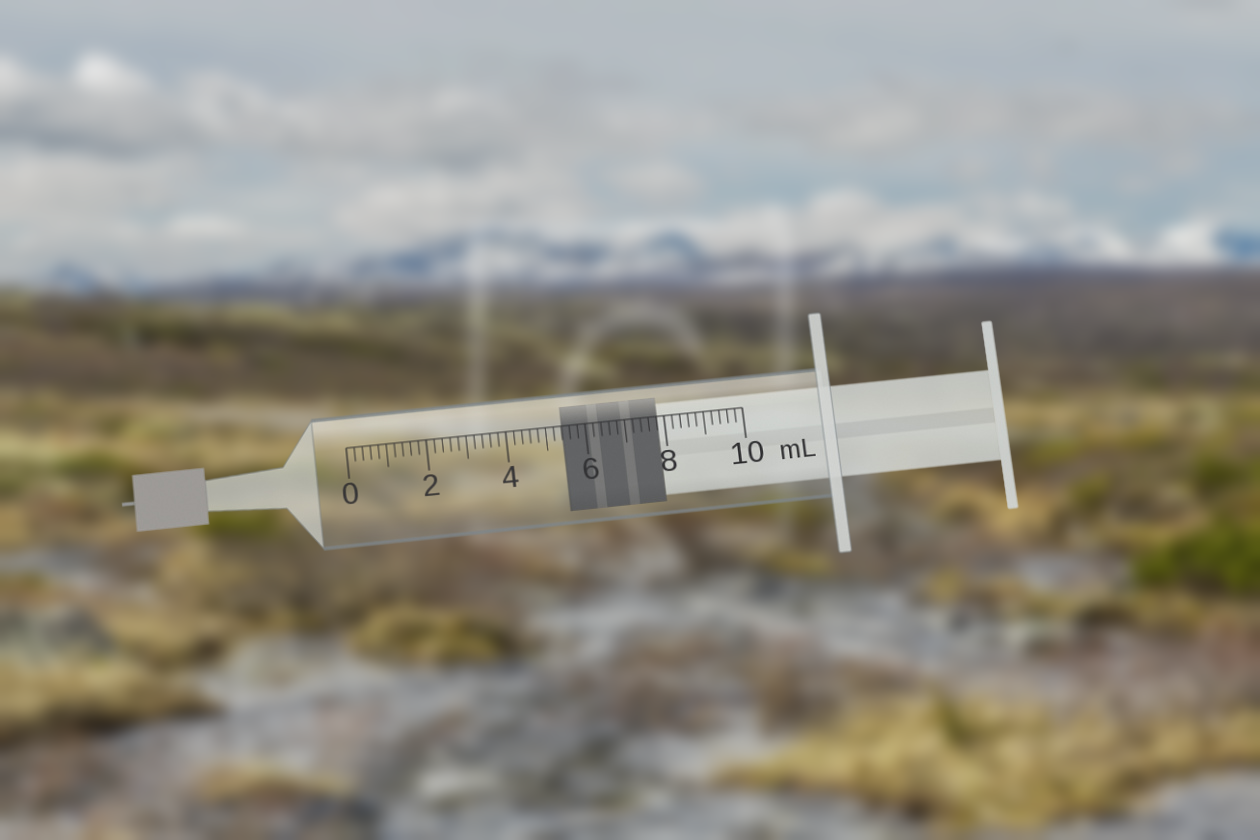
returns mL 5.4
